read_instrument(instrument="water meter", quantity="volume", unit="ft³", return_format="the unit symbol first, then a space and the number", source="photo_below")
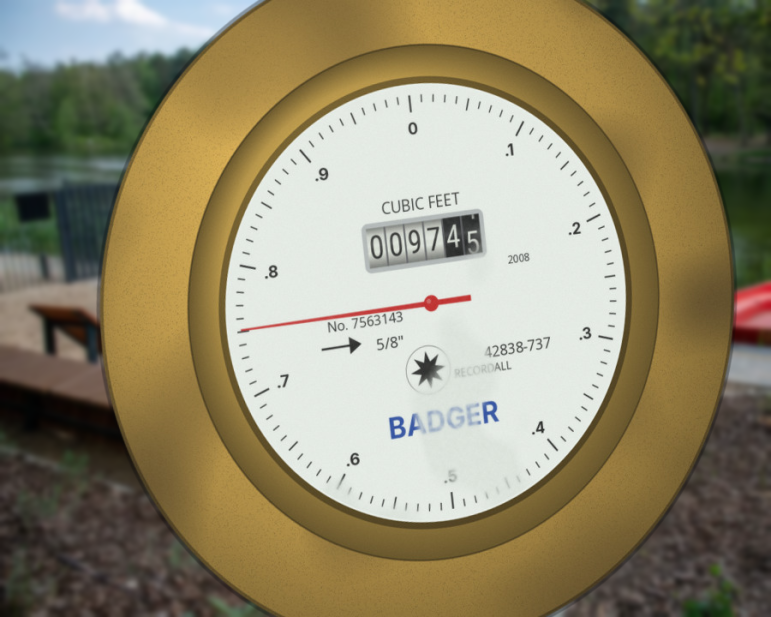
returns ft³ 9744.75
